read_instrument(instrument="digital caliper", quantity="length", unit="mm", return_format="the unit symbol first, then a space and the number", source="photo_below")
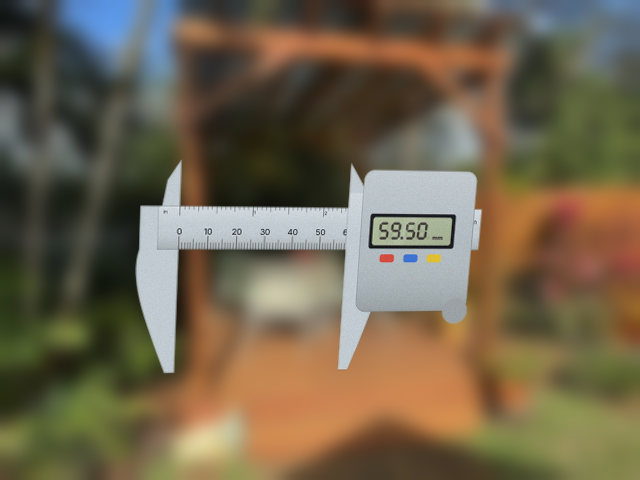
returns mm 59.50
